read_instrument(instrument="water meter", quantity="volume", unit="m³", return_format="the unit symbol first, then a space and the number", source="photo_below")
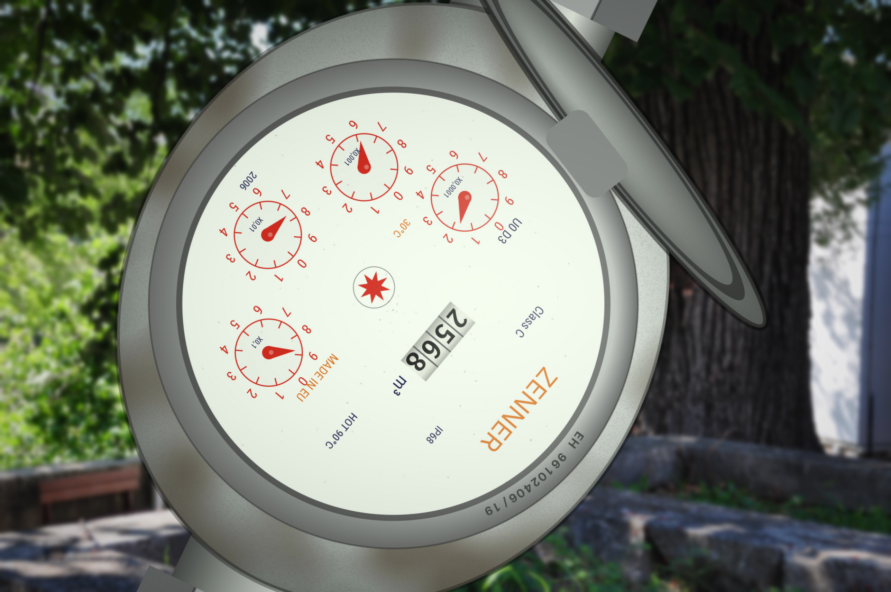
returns m³ 2567.8761
